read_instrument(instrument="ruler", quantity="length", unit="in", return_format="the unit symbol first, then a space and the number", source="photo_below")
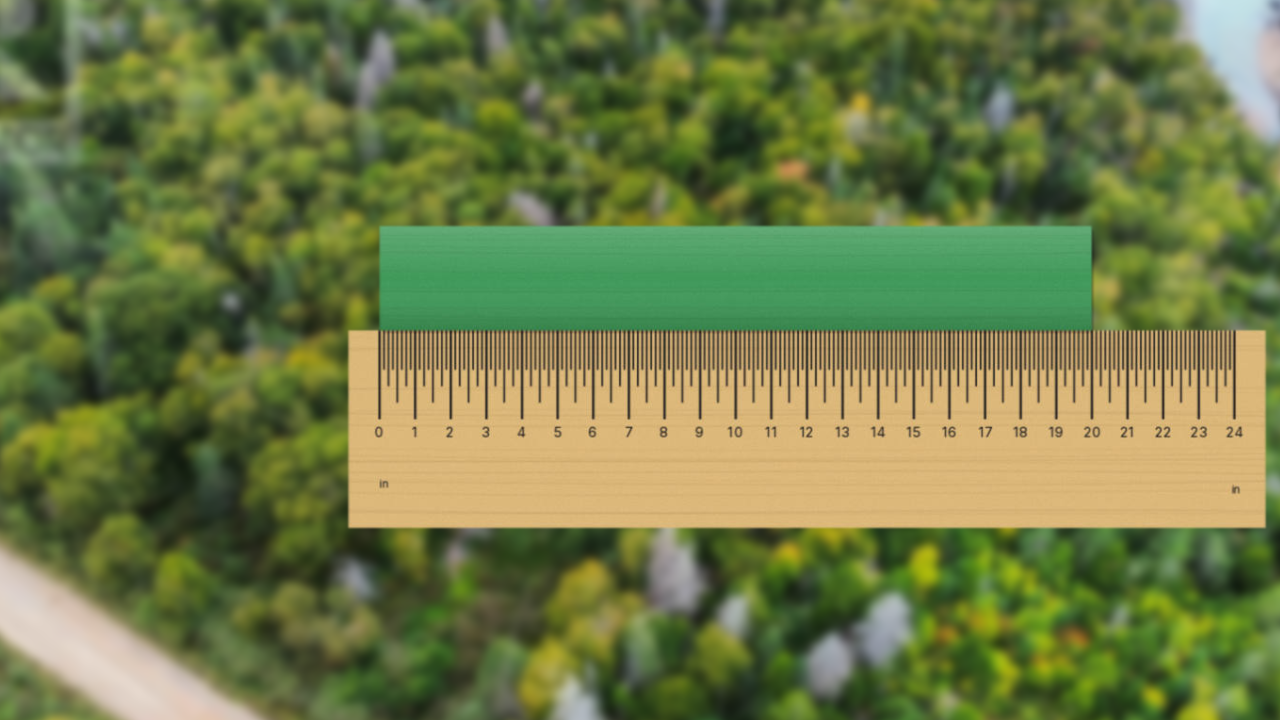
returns in 20
